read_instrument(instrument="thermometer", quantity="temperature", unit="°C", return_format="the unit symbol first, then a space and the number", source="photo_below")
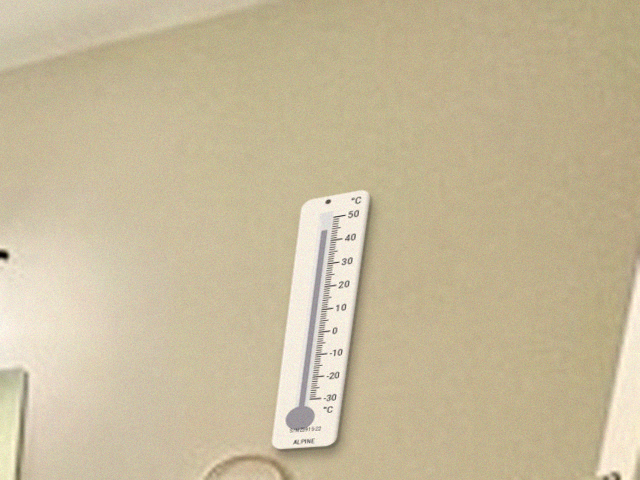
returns °C 45
